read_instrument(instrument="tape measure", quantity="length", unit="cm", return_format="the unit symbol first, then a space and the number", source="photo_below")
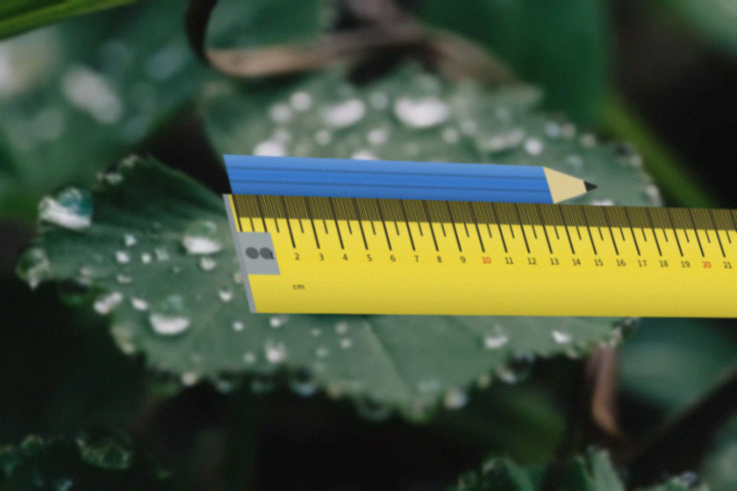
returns cm 16
